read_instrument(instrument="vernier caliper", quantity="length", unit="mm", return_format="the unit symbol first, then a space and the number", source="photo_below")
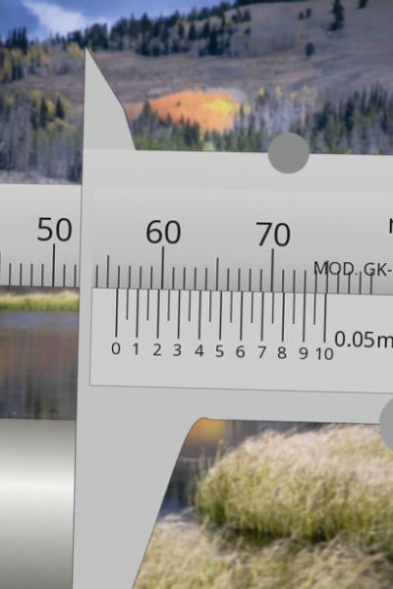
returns mm 55.9
